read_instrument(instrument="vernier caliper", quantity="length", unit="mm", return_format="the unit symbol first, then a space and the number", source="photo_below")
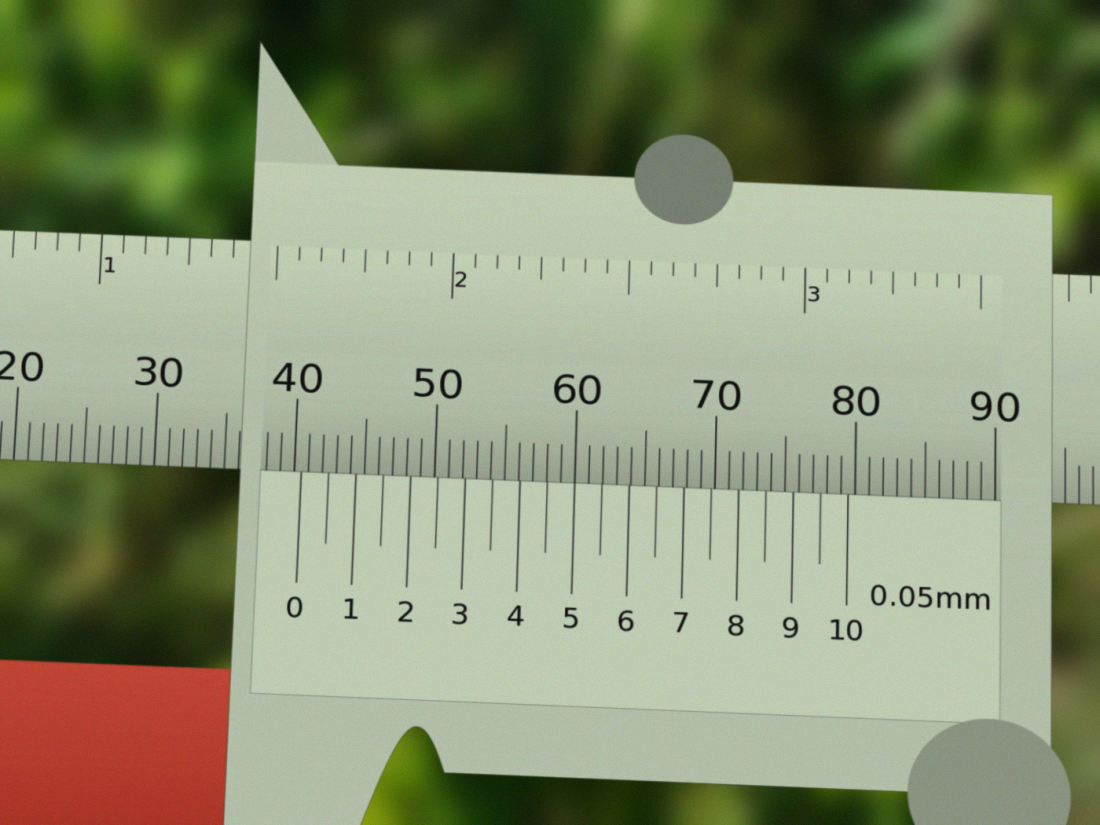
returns mm 40.5
